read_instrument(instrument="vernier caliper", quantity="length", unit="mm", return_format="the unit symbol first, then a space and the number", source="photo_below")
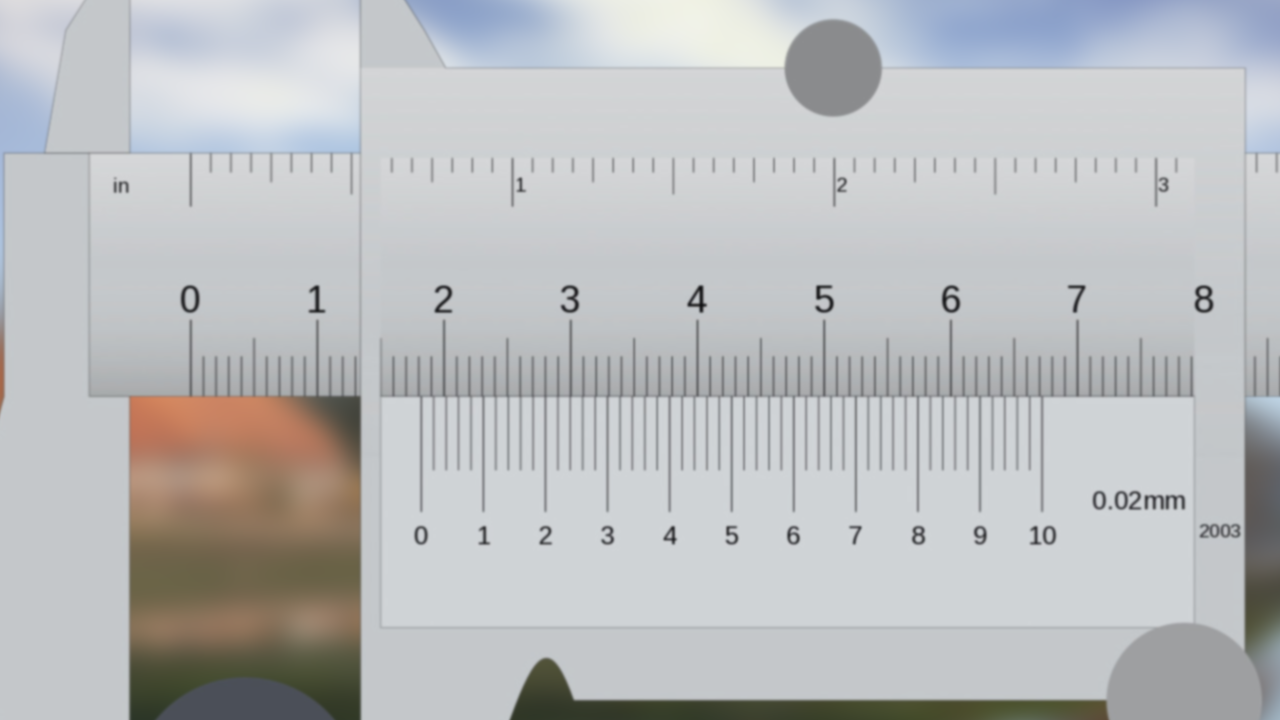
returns mm 18.2
